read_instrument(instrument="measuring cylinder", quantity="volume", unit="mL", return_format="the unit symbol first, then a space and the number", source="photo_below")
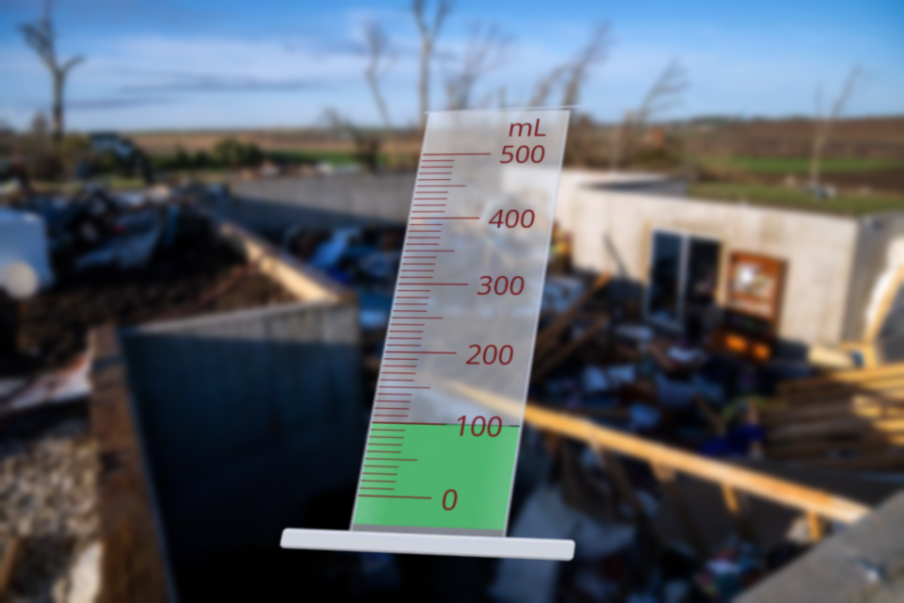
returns mL 100
